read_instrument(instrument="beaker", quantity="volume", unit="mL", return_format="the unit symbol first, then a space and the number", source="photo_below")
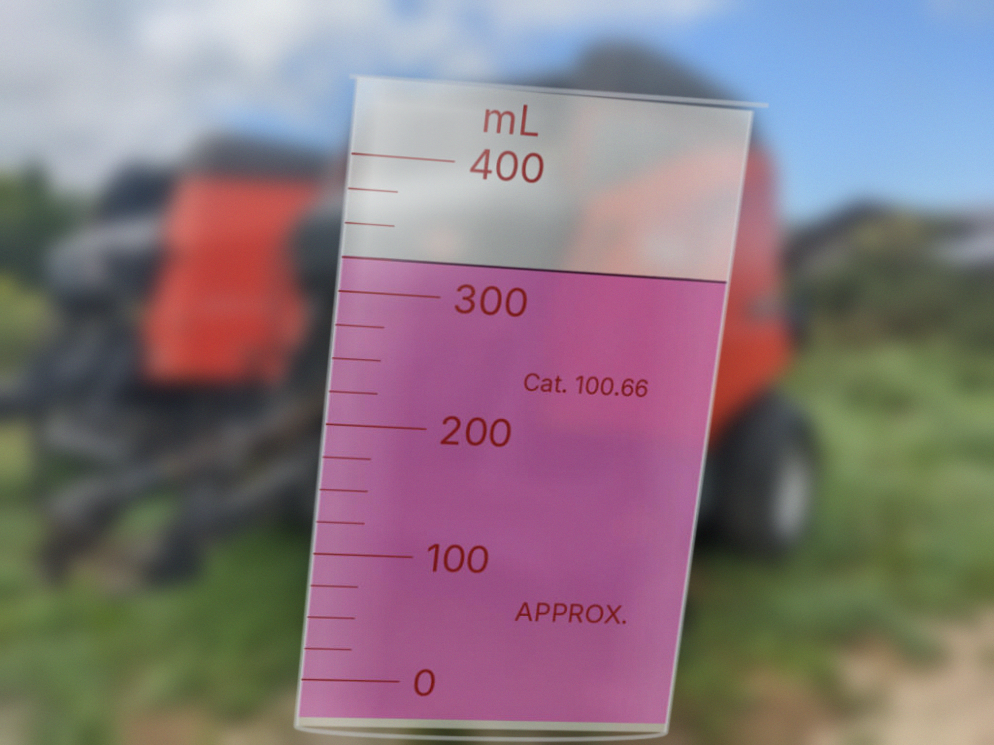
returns mL 325
